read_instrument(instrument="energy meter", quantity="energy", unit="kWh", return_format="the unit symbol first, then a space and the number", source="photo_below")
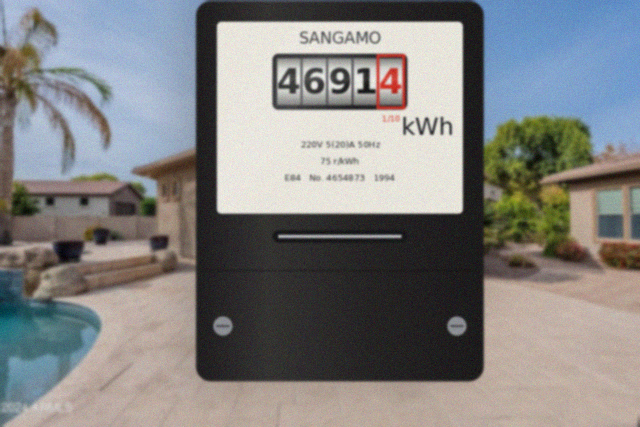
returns kWh 4691.4
